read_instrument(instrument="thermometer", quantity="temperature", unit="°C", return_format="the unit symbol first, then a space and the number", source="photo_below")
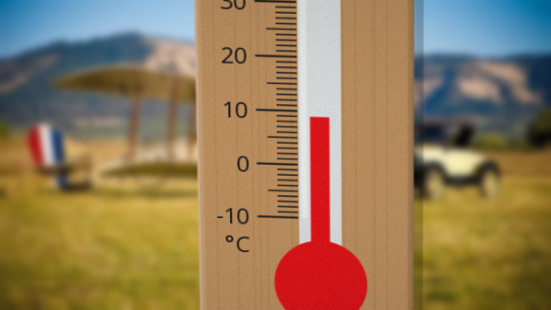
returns °C 9
